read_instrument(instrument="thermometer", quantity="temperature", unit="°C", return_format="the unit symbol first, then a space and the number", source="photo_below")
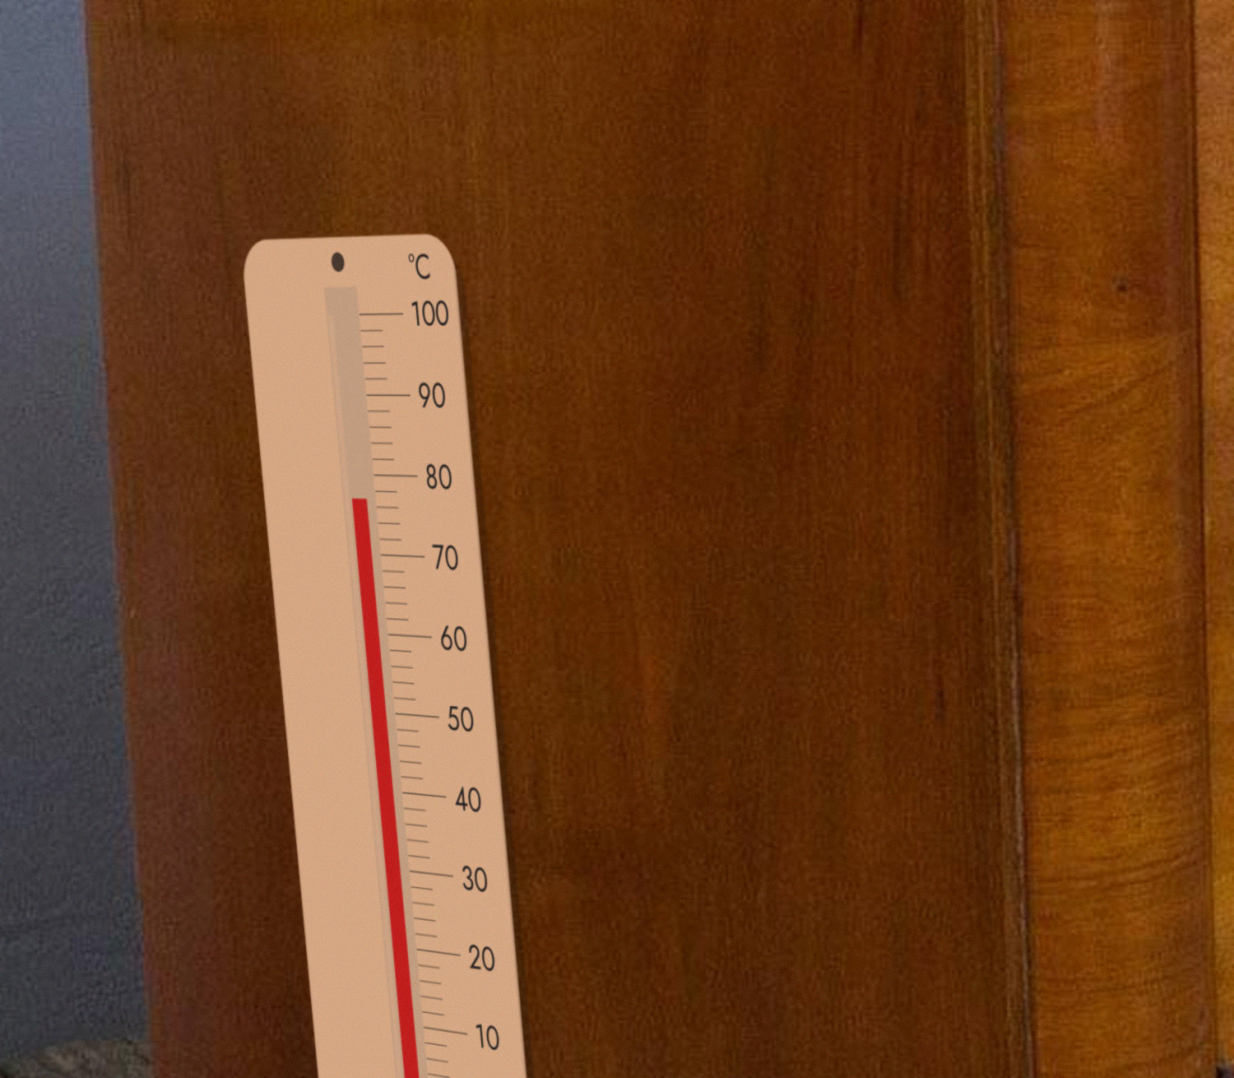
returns °C 77
